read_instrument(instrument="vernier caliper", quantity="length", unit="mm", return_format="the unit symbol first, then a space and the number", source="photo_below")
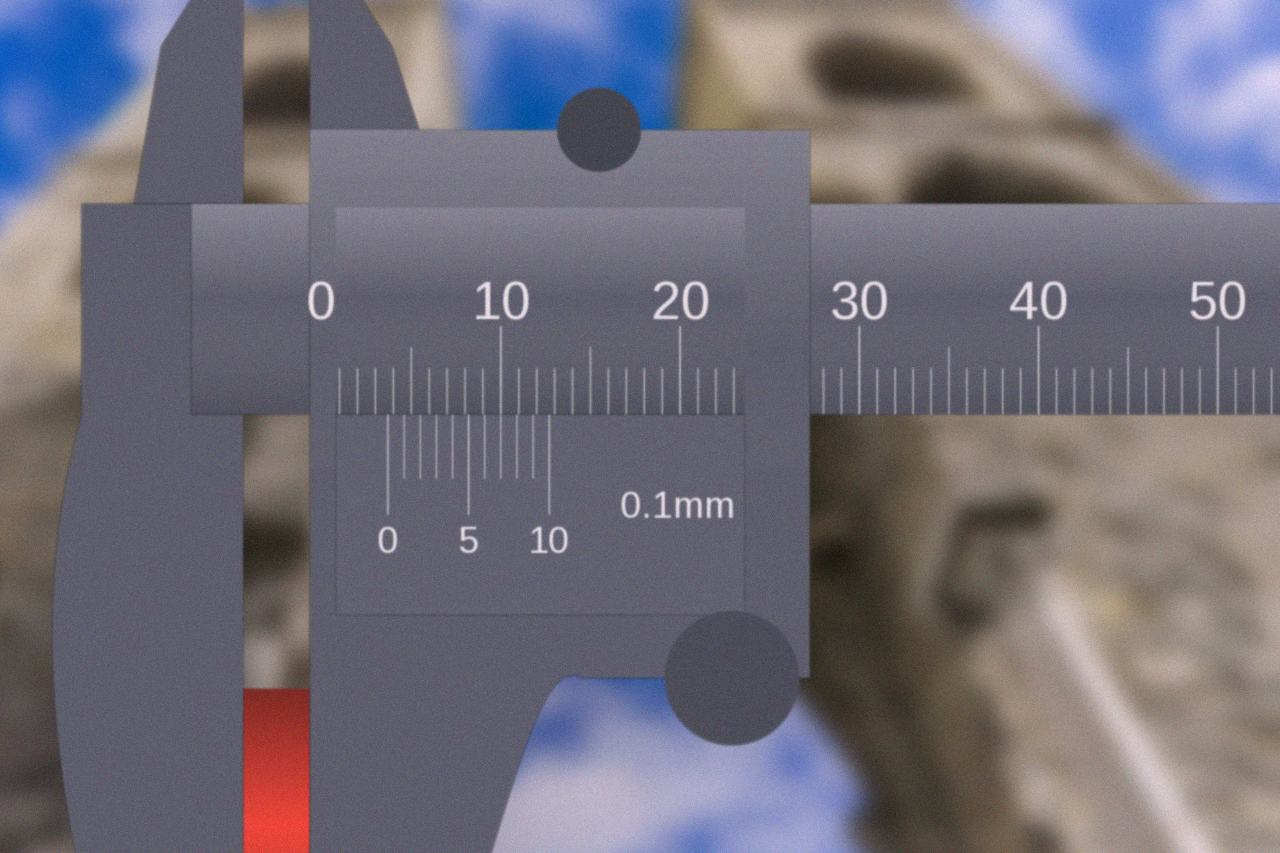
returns mm 3.7
